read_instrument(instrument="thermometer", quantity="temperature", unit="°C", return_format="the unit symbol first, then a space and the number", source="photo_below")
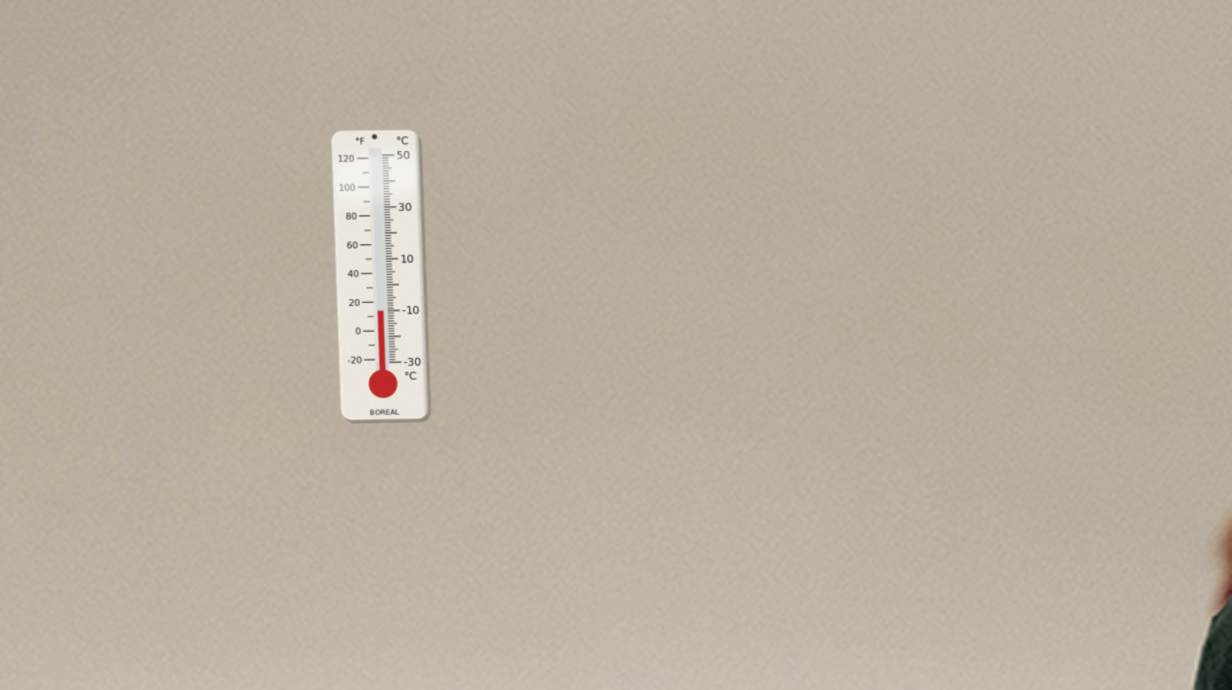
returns °C -10
